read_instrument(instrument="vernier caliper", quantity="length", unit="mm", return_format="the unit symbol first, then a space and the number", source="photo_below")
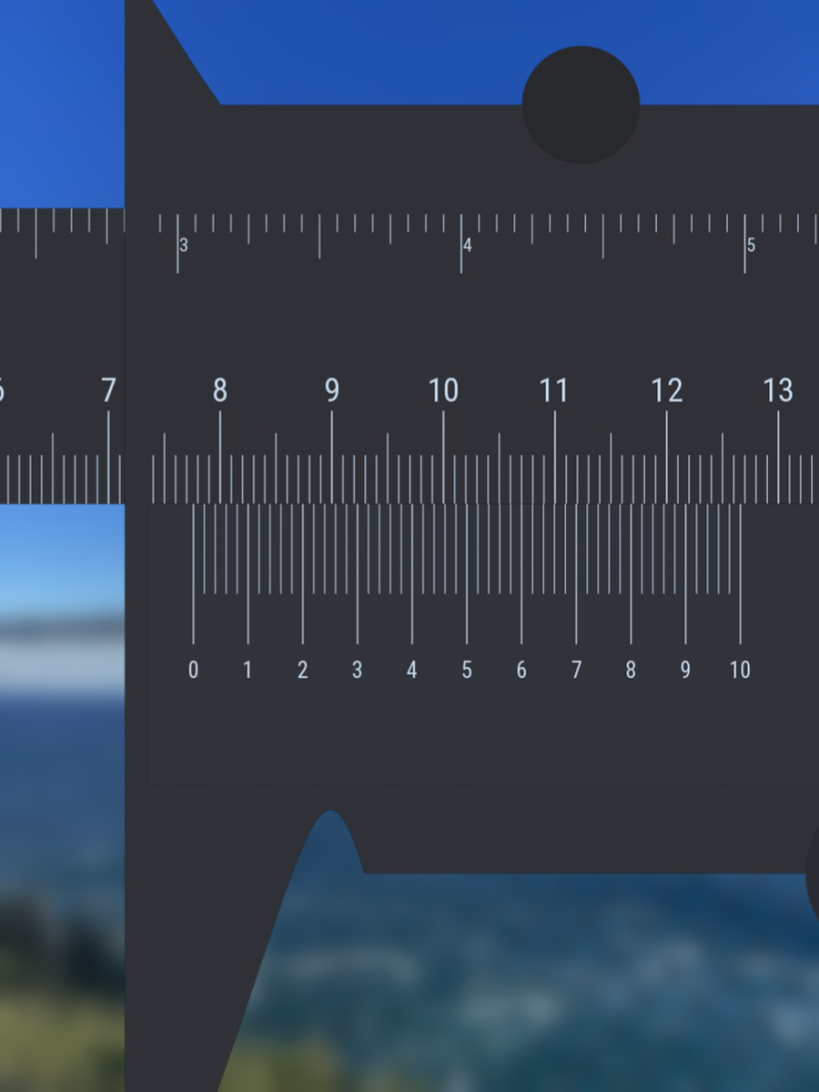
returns mm 77.6
